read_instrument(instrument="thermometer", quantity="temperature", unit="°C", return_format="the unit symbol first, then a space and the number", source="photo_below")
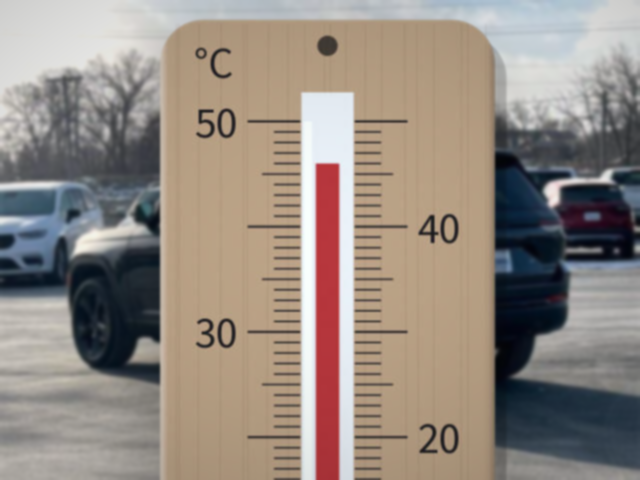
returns °C 46
